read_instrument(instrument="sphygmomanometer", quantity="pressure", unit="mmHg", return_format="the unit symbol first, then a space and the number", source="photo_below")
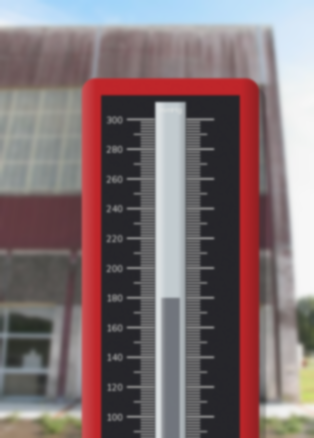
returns mmHg 180
